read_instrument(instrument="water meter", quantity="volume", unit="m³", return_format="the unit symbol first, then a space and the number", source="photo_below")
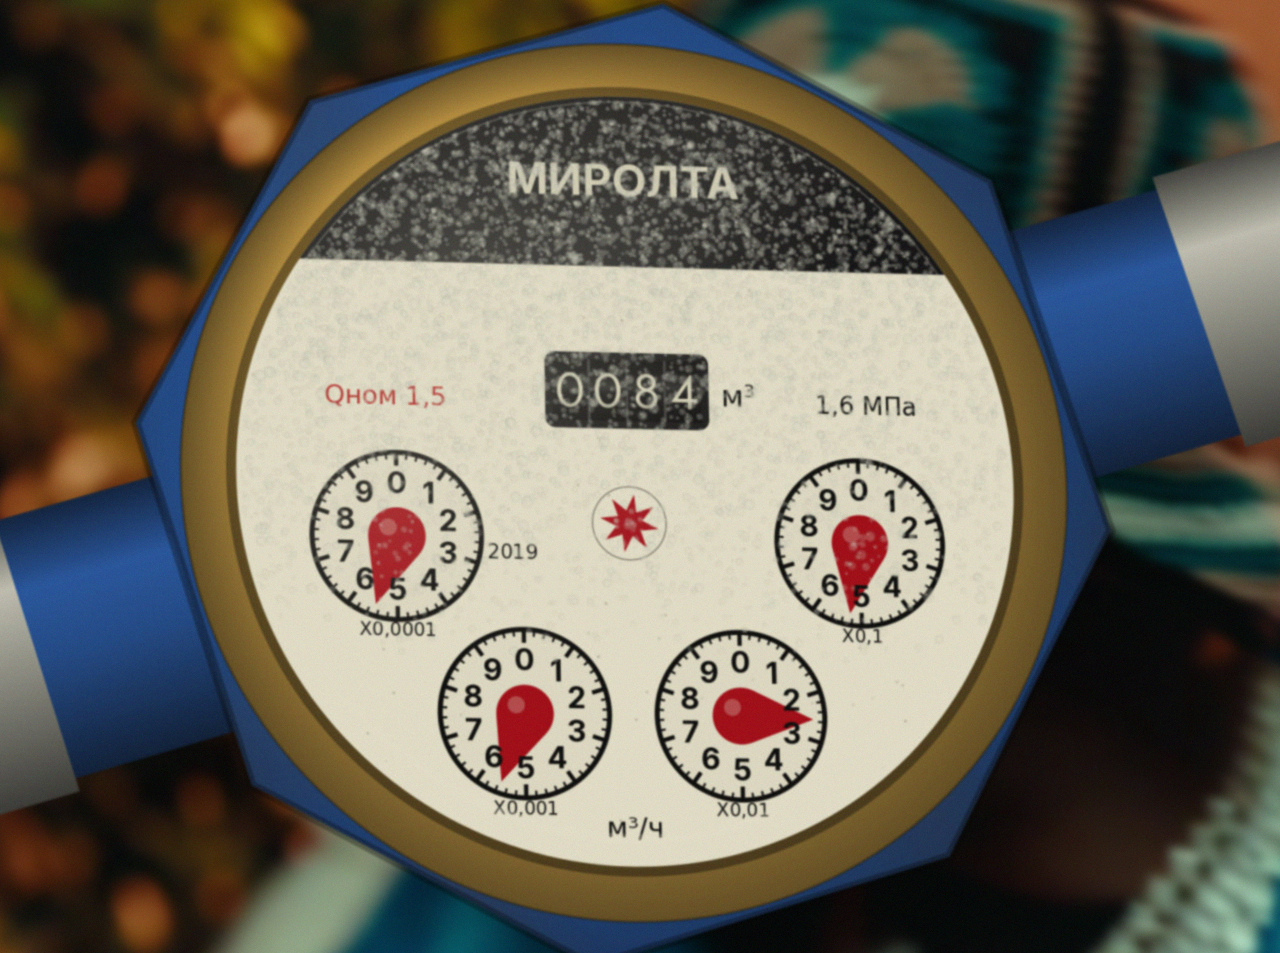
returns m³ 84.5255
